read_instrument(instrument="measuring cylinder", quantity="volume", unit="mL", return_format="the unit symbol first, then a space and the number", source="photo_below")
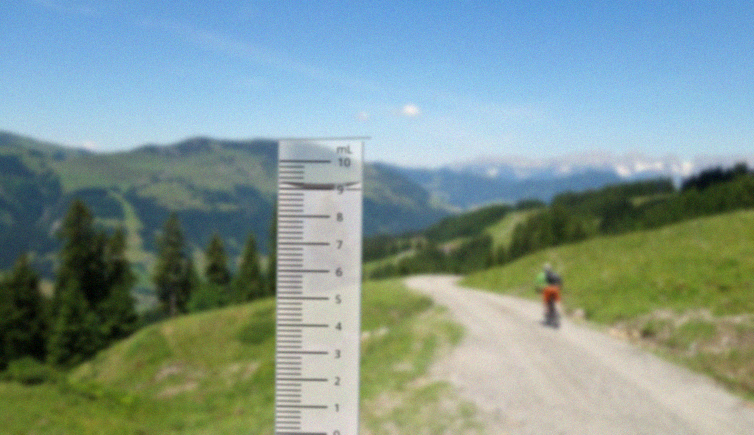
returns mL 9
